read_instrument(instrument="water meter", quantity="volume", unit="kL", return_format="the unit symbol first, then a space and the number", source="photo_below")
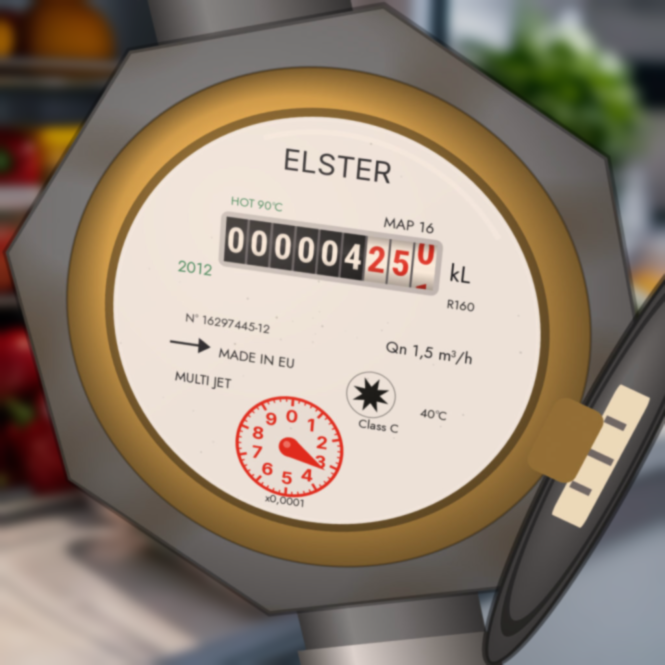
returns kL 4.2503
